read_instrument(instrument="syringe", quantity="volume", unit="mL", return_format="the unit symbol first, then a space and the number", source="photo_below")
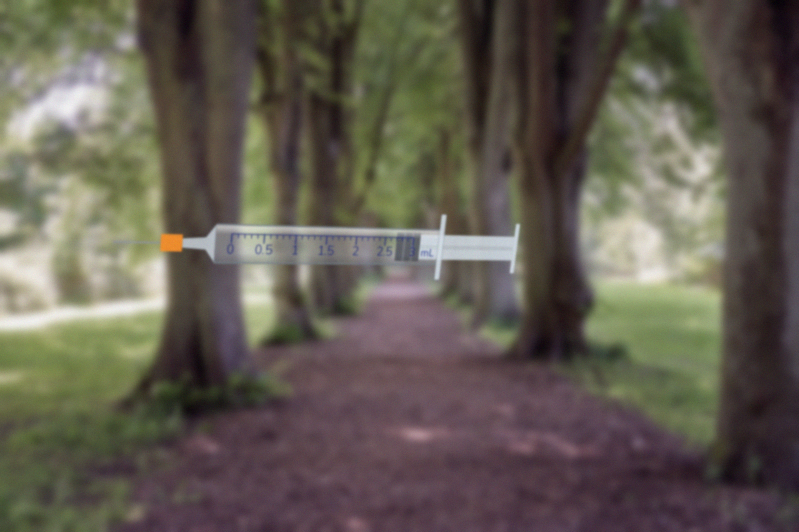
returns mL 2.7
